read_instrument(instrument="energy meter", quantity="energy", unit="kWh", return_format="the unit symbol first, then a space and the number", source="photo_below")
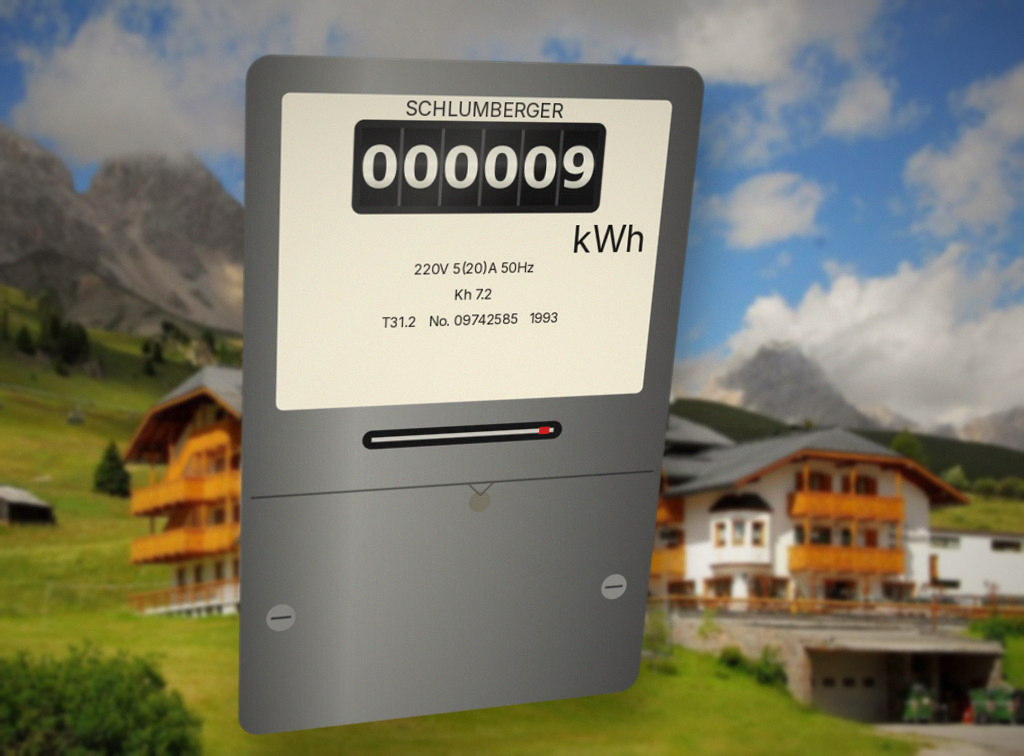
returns kWh 9
